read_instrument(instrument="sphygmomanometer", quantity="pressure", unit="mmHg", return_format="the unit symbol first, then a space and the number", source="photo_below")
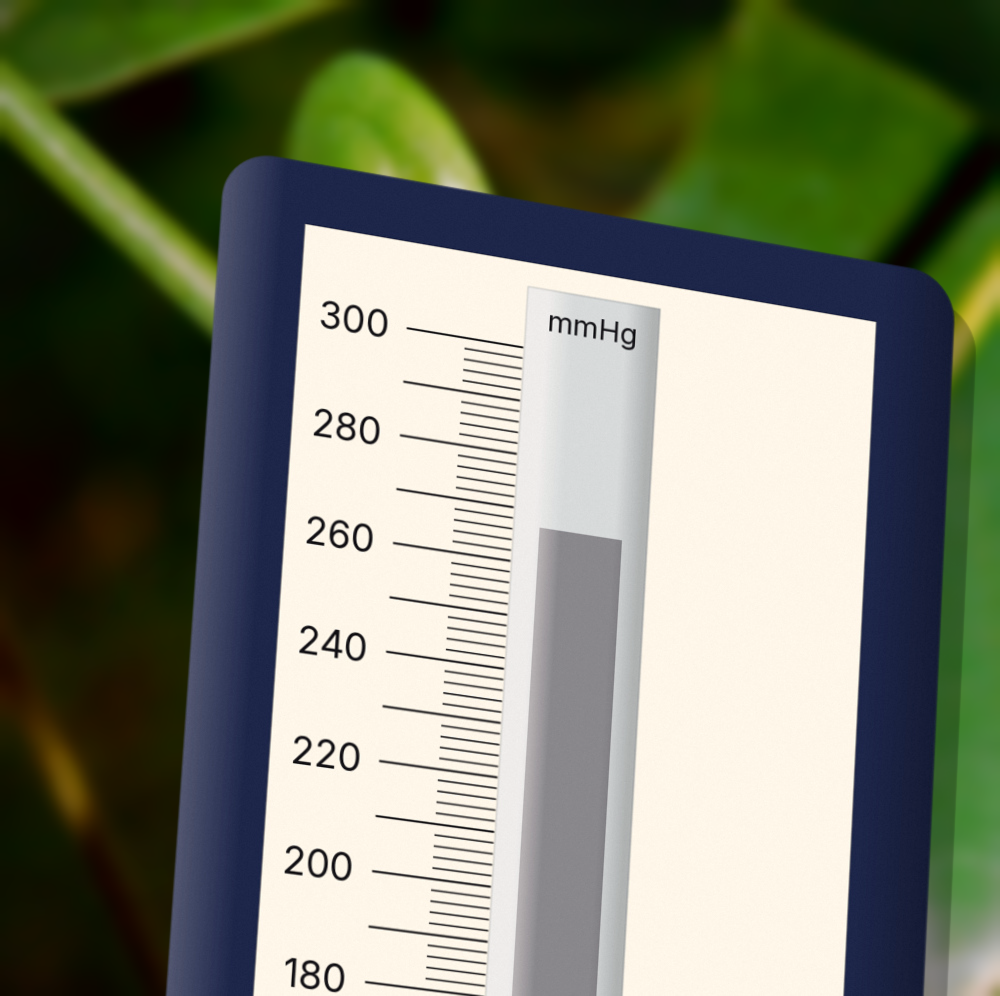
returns mmHg 267
